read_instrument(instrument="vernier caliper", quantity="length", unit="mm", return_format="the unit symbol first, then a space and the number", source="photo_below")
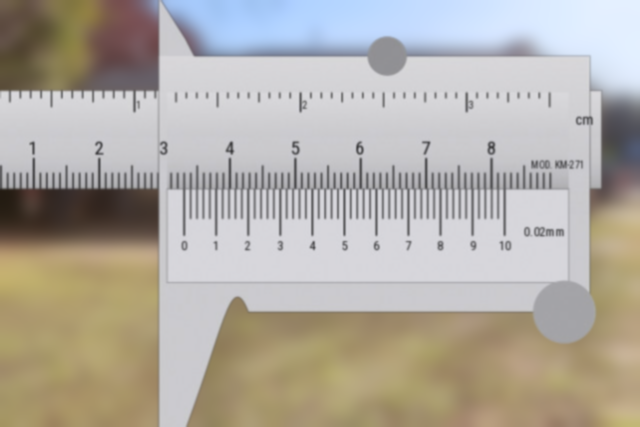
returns mm 33.0
